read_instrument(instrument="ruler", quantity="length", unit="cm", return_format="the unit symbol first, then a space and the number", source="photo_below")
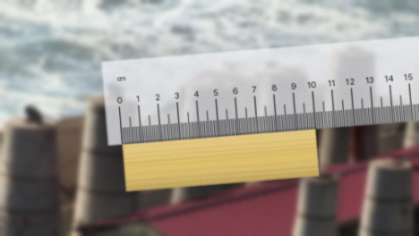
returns cm 10
